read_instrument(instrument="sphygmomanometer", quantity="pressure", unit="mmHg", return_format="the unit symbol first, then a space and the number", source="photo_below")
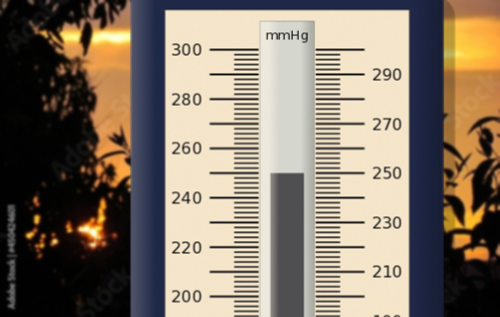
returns mmHg 250
